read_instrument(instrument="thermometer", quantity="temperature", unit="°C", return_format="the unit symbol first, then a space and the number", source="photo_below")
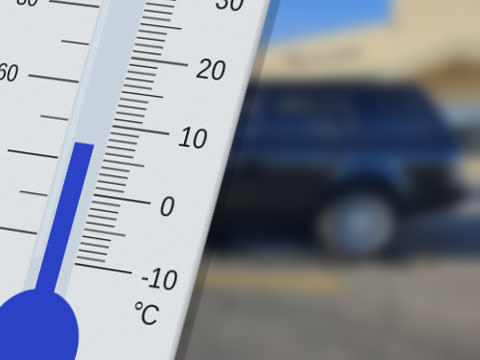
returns °C 7
